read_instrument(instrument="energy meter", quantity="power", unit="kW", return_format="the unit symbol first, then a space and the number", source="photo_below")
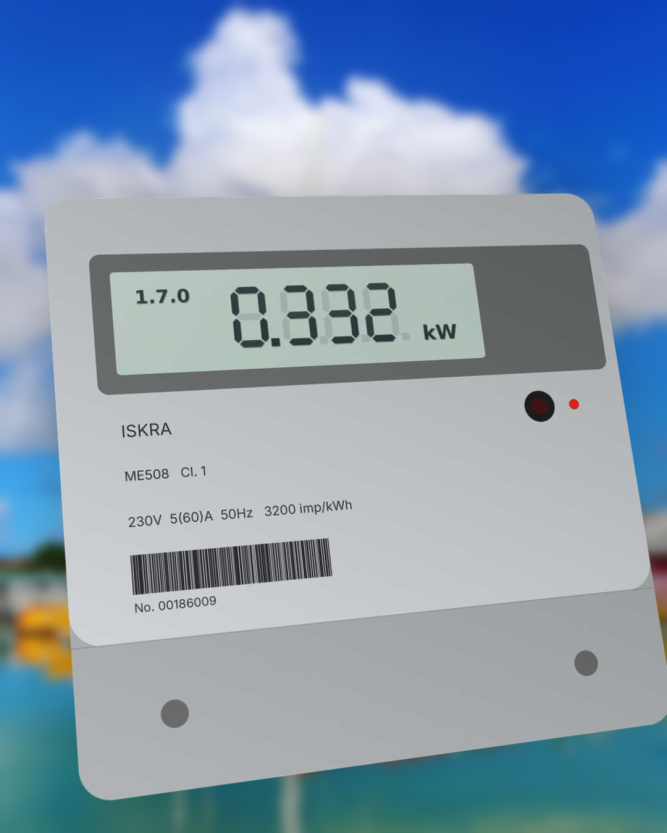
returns kW 0.332
